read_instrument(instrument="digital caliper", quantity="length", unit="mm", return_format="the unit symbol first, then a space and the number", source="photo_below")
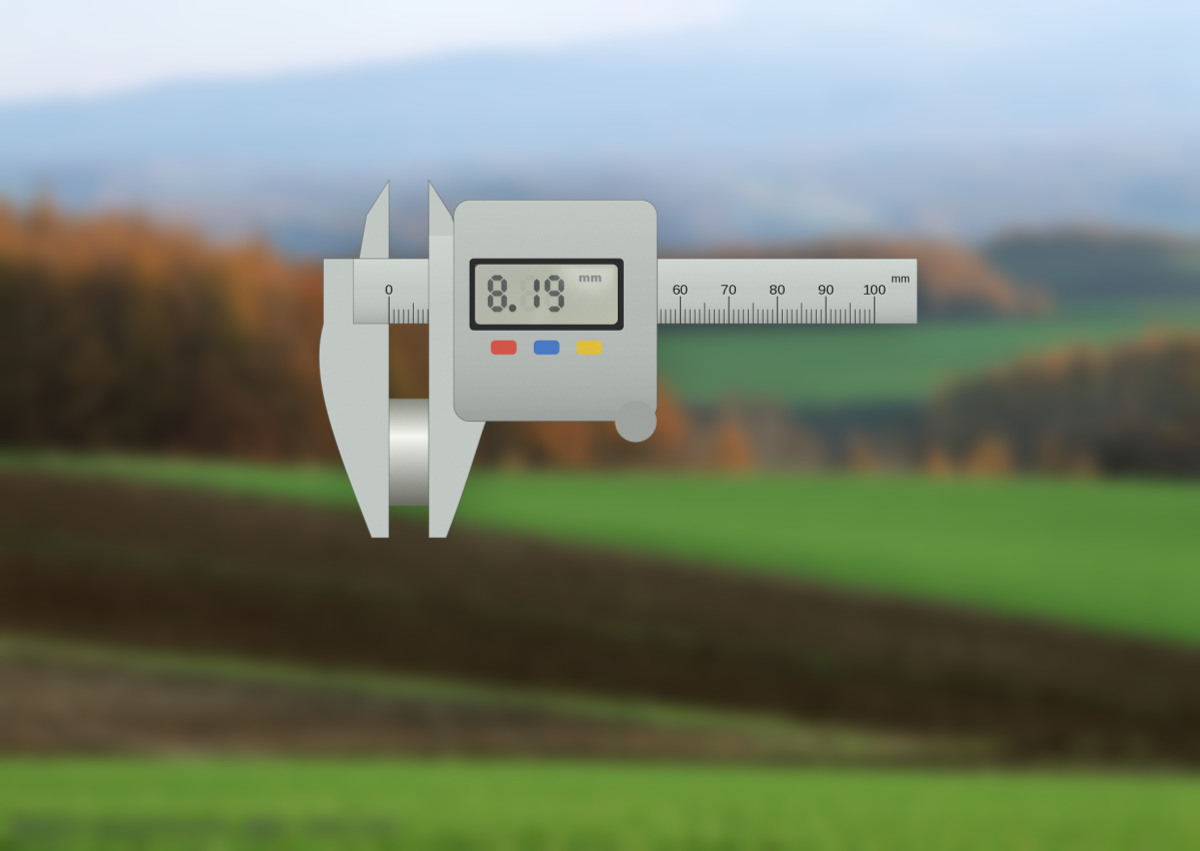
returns mm 8.19
